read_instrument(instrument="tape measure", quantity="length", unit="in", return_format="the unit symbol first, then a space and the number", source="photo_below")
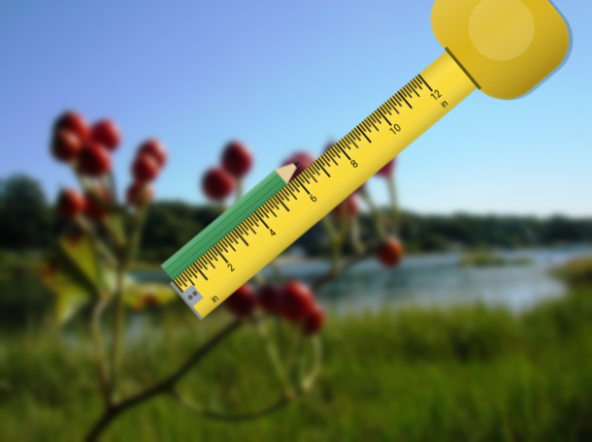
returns in 6.5
